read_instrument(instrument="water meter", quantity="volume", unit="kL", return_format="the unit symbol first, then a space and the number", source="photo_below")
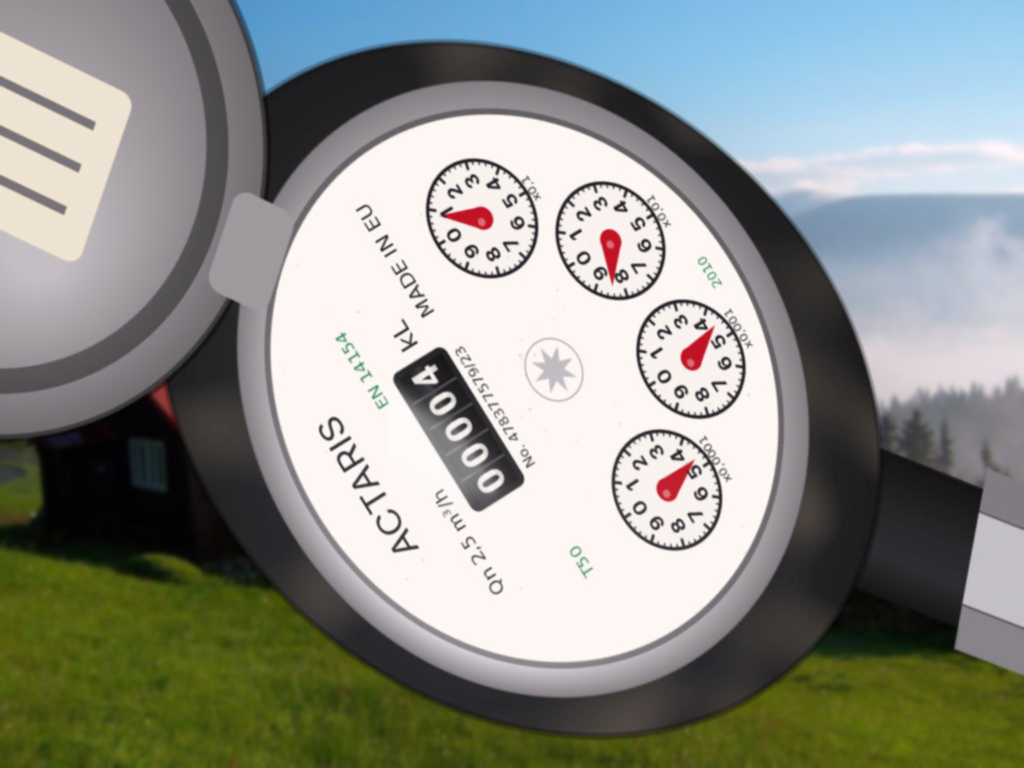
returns kL 4.0844
